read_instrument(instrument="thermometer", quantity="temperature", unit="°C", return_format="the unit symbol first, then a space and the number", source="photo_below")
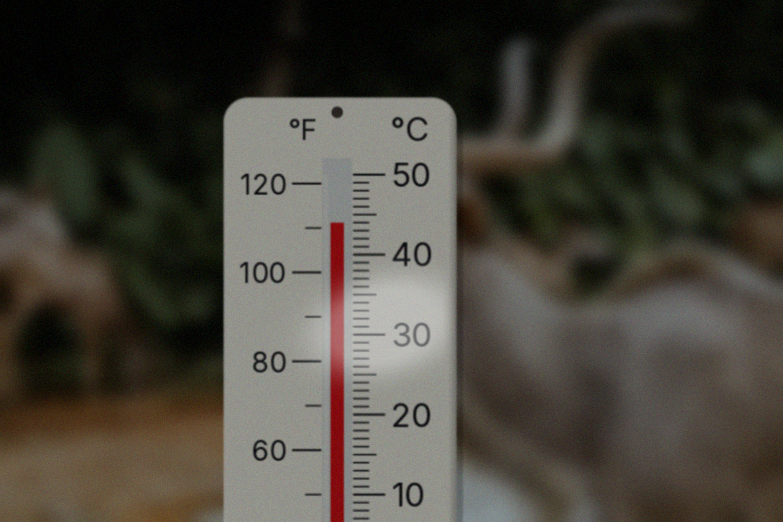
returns °C 44
